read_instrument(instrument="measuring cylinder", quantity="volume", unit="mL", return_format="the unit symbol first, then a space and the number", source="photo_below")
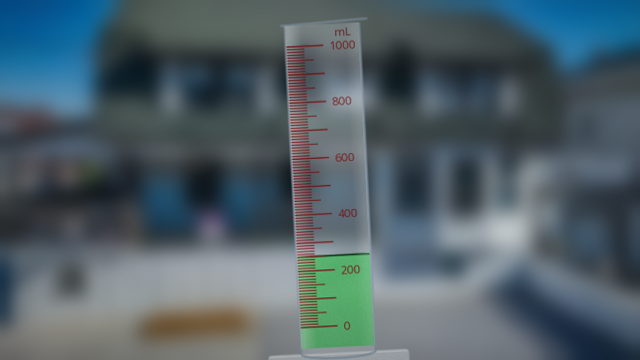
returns mL 250
